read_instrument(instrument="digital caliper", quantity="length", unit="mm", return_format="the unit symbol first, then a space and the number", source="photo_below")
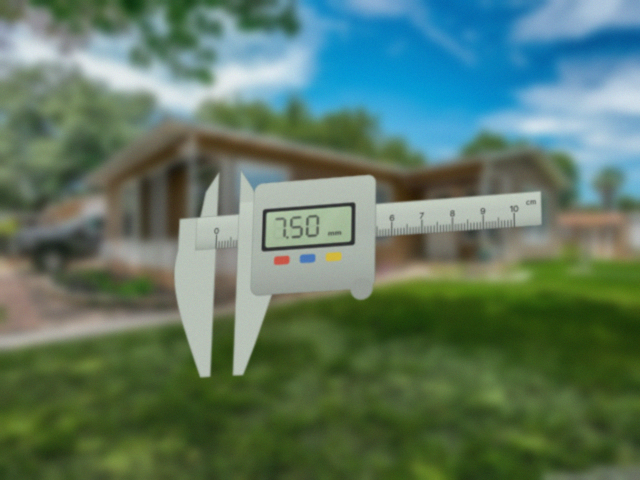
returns mm 7.50
